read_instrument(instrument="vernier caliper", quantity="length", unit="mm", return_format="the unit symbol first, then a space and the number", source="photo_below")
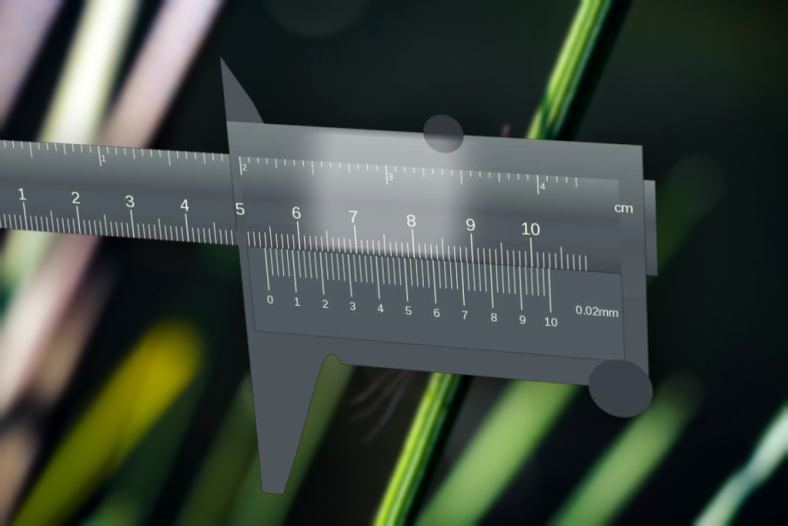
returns mm 53.8
